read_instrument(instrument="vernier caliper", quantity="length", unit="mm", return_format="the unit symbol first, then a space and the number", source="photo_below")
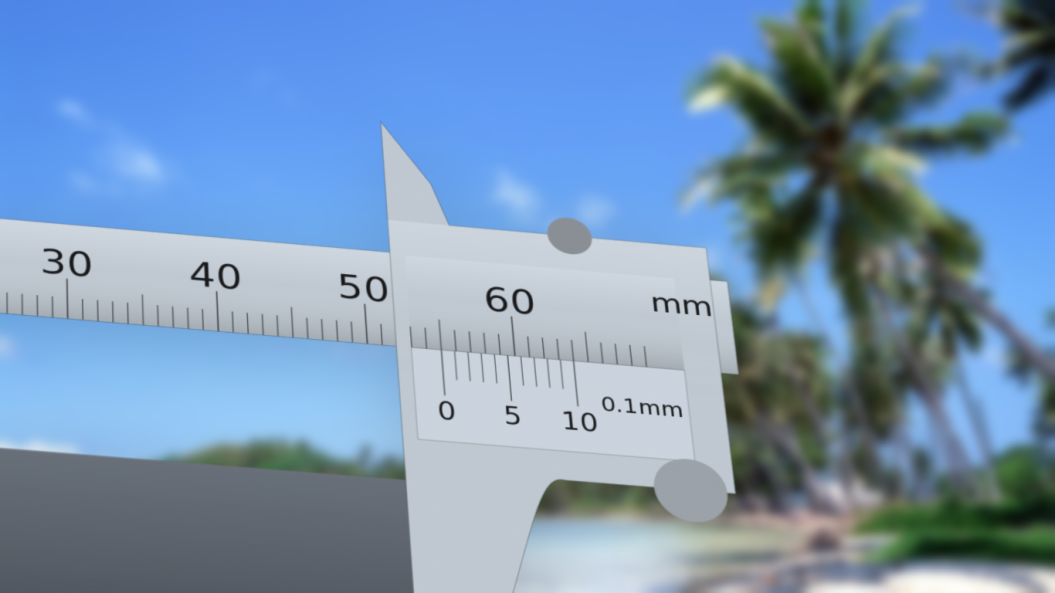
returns mm 55.0
